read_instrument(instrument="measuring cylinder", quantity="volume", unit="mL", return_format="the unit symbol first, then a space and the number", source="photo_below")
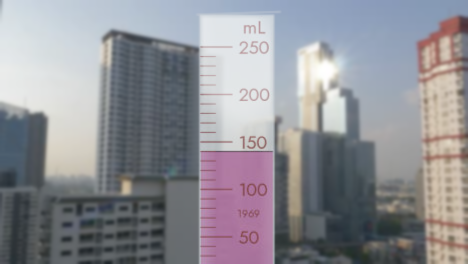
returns mL 140
